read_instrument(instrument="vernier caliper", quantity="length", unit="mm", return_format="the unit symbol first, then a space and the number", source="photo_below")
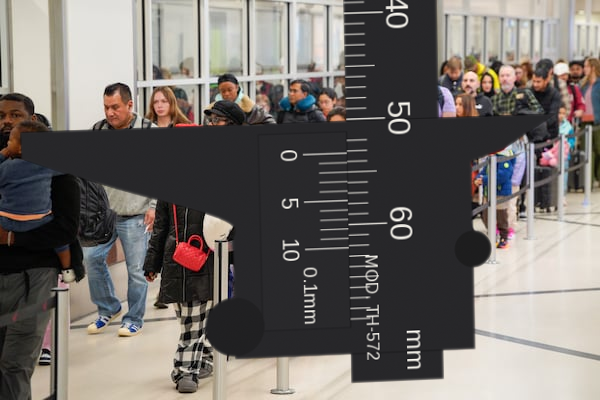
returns mm 53.2
